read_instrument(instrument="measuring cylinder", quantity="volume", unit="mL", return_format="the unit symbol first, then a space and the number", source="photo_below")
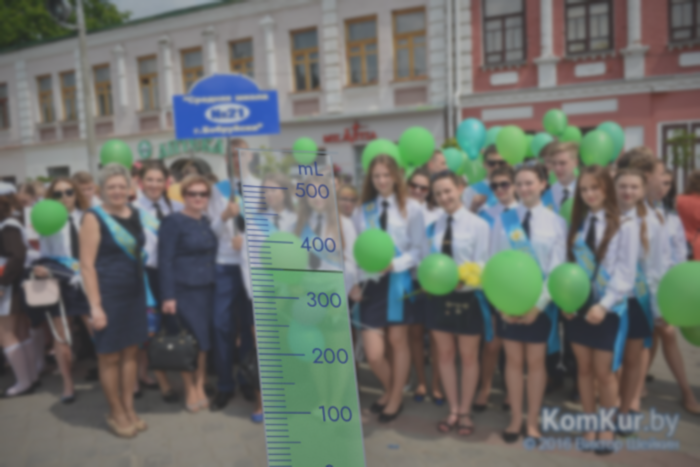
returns mL 350
